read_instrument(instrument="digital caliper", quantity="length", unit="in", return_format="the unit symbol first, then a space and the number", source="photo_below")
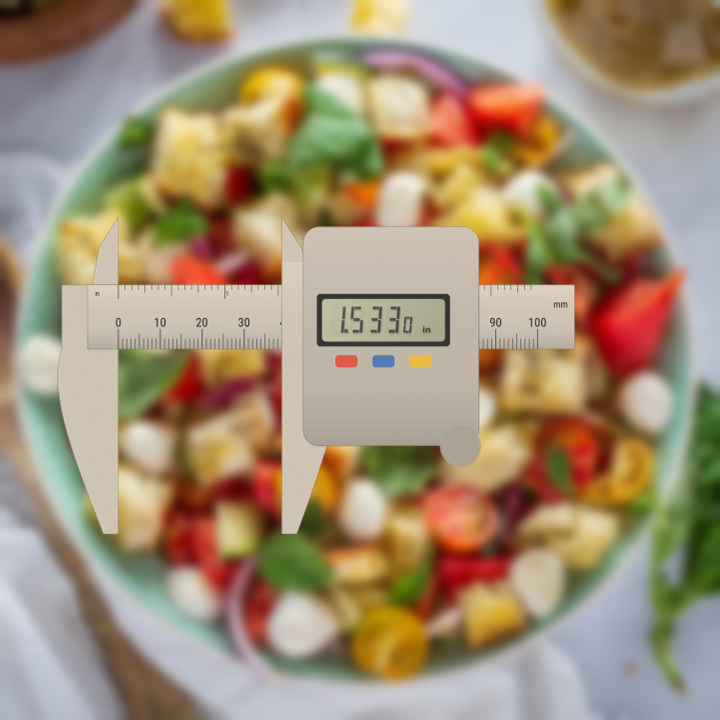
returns in 1.5330
